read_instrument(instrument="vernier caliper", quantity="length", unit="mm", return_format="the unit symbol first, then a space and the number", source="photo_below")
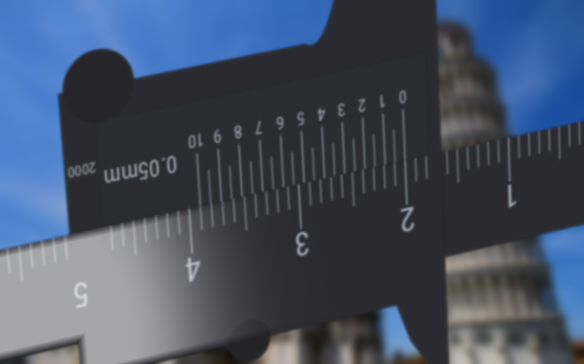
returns mm 20.0
